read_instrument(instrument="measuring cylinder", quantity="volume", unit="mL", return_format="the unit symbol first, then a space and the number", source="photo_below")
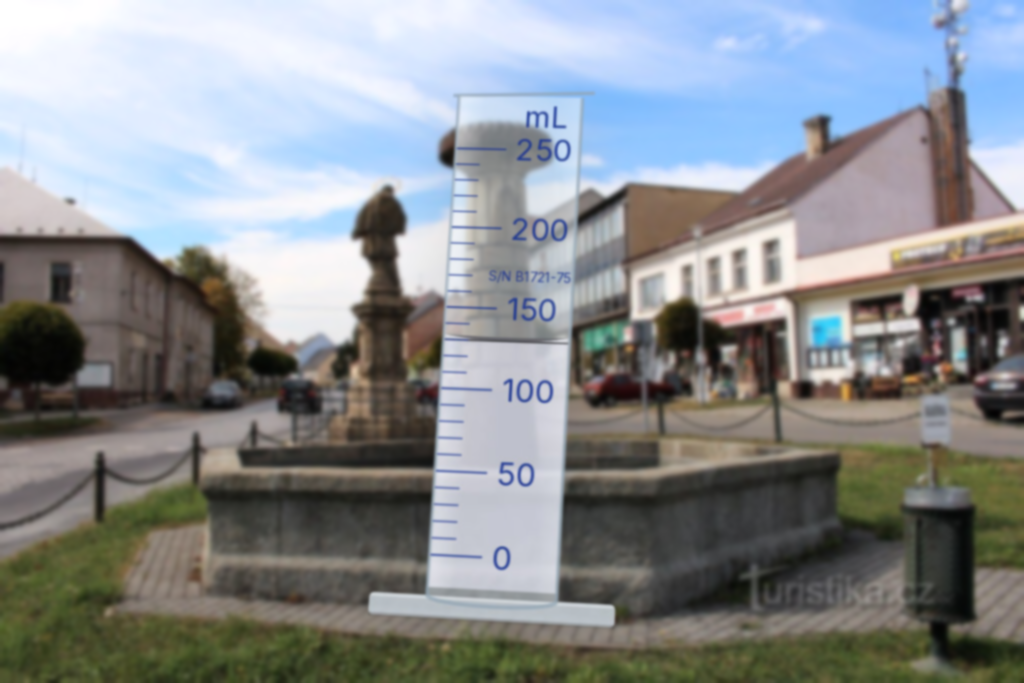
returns mL 130
